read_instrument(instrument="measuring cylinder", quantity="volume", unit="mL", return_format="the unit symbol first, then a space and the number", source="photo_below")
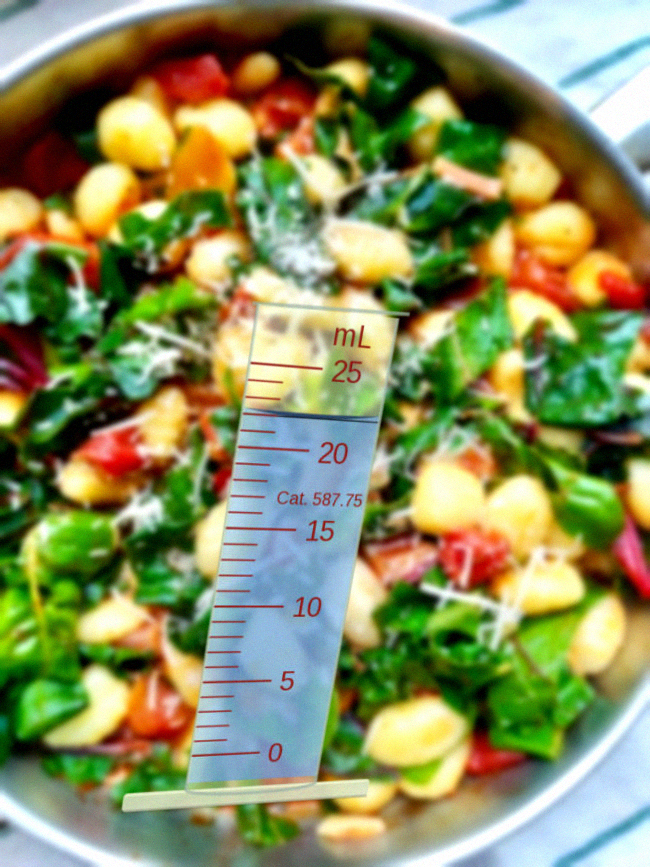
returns mL 22
